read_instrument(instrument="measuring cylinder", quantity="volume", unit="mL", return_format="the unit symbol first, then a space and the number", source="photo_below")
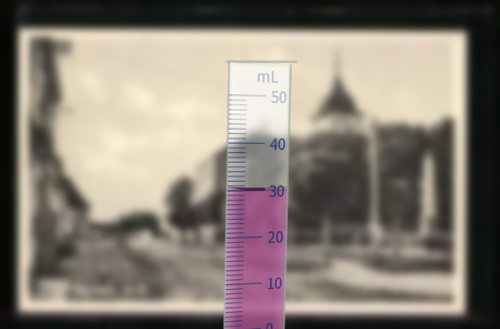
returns mL 30
